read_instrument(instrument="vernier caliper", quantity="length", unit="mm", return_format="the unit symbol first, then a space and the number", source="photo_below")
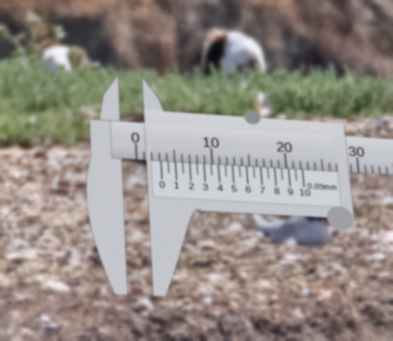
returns mm 3.2
